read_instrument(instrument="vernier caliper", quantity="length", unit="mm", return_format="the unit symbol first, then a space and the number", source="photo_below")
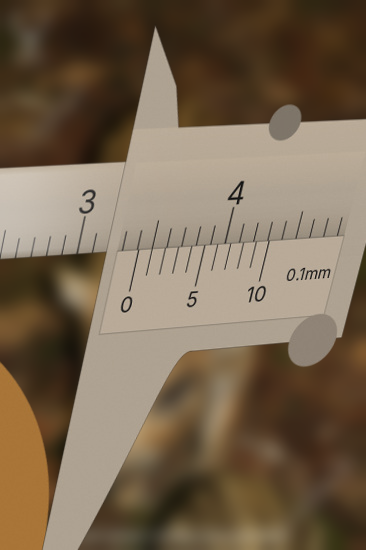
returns mm 34.1
